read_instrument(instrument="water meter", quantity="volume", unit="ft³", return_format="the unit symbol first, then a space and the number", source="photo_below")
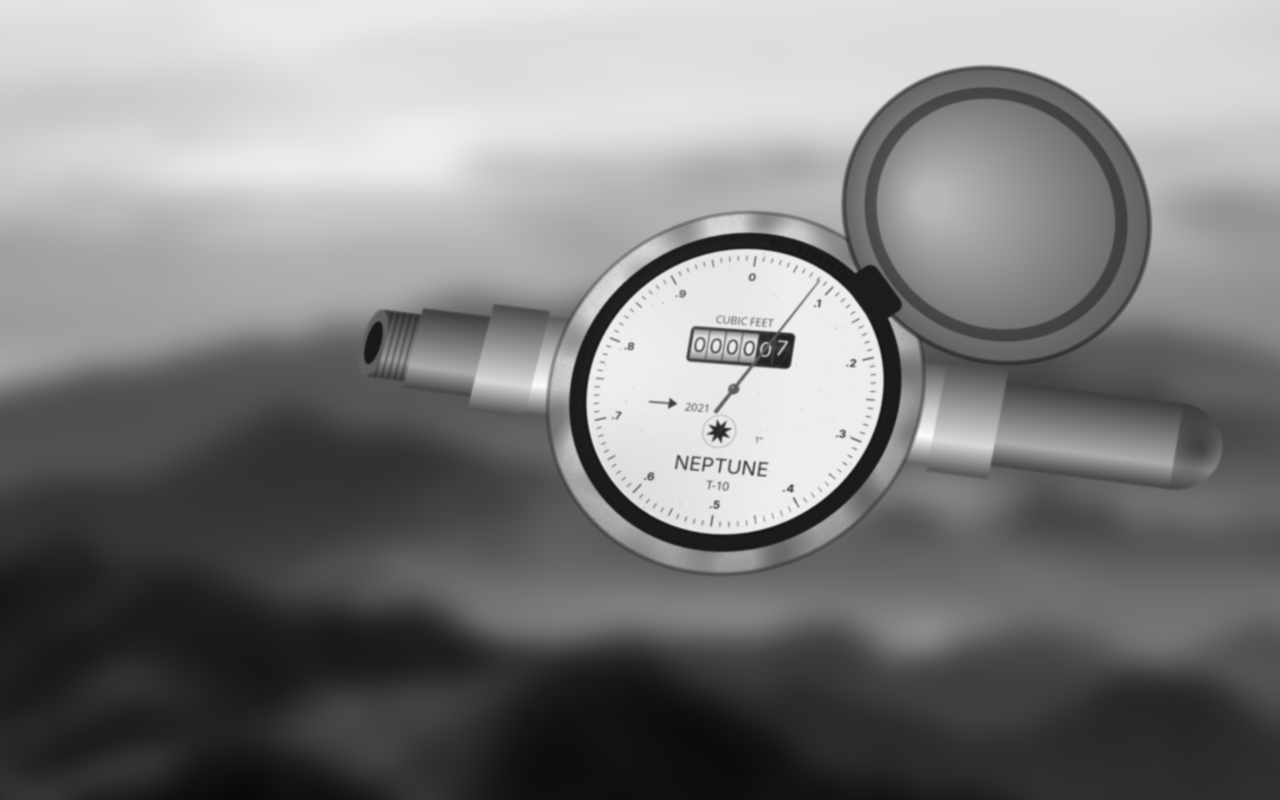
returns ft³ 7.08
